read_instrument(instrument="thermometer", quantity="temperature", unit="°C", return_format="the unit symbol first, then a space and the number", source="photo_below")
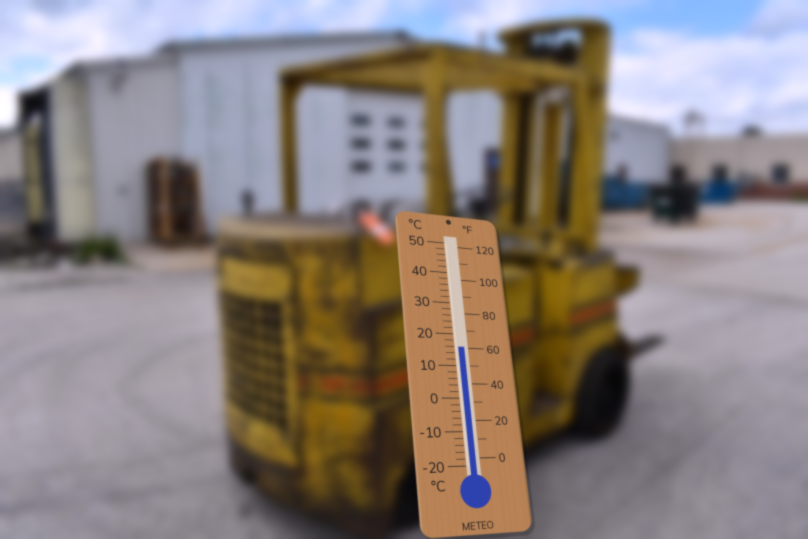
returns °C 16
